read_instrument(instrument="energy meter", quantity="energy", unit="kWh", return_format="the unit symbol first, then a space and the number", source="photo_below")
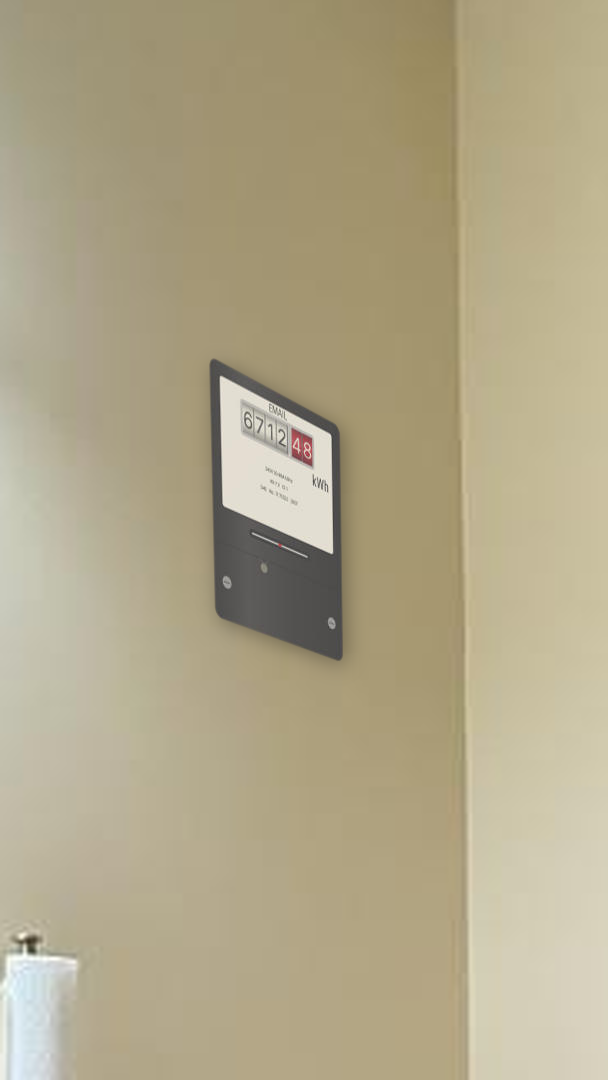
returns kWh 6712.48
